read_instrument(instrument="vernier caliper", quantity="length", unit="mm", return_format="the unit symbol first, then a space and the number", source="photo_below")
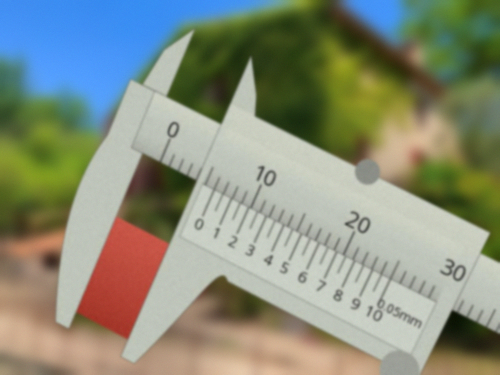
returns mm 6.0
